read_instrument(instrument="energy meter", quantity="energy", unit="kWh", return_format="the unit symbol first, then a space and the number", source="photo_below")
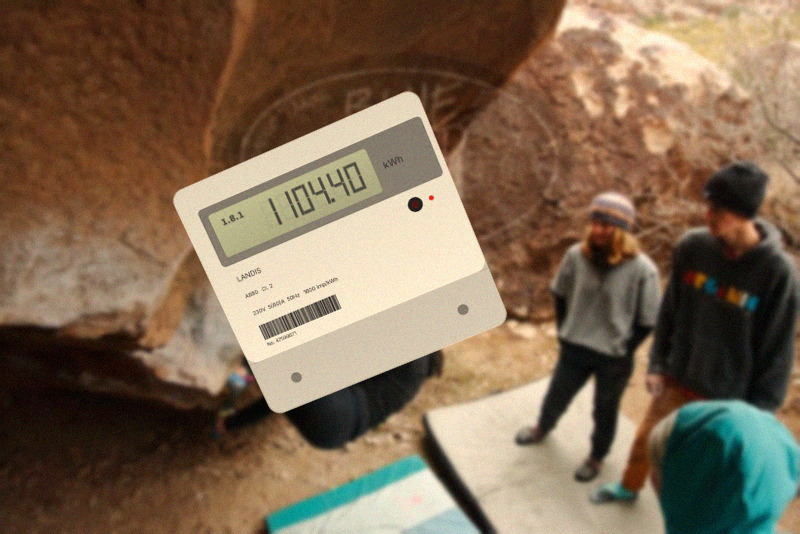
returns kWh 1104.40
